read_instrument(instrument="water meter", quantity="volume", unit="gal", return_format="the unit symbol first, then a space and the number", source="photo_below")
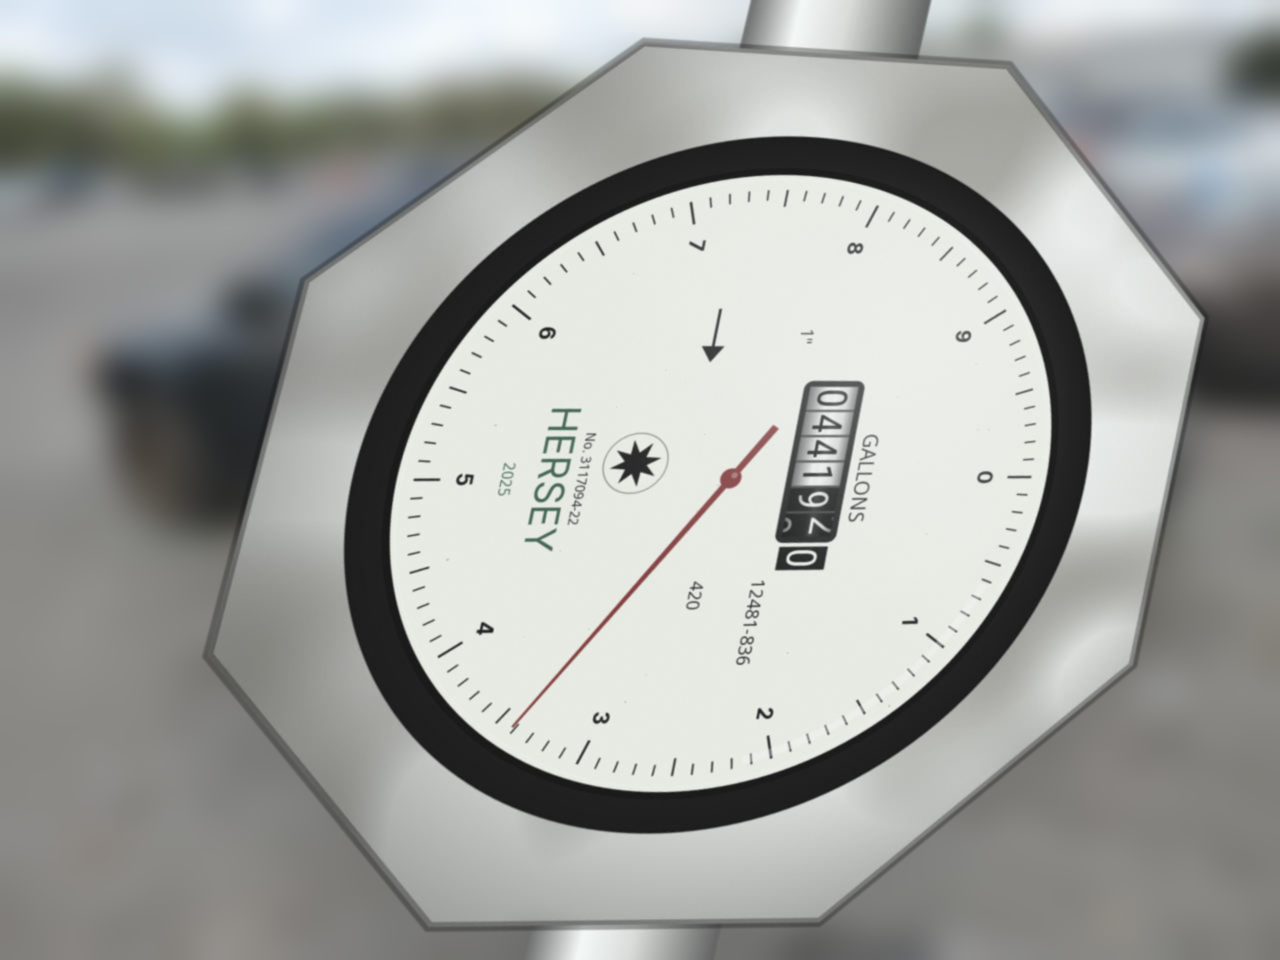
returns gal 441923.4
